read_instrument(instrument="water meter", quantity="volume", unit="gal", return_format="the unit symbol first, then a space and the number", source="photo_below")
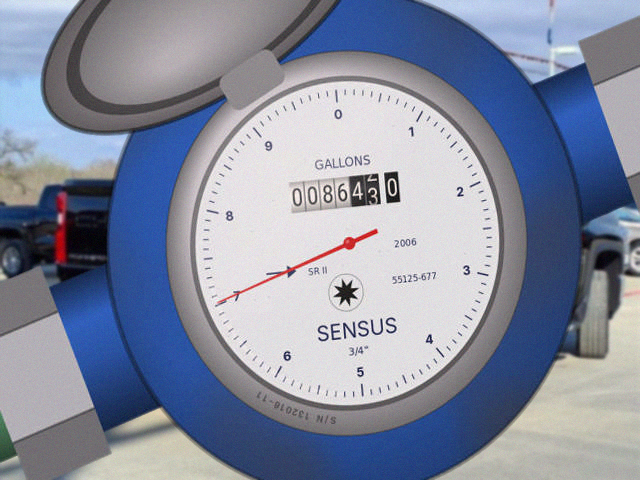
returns gal 86427.0
